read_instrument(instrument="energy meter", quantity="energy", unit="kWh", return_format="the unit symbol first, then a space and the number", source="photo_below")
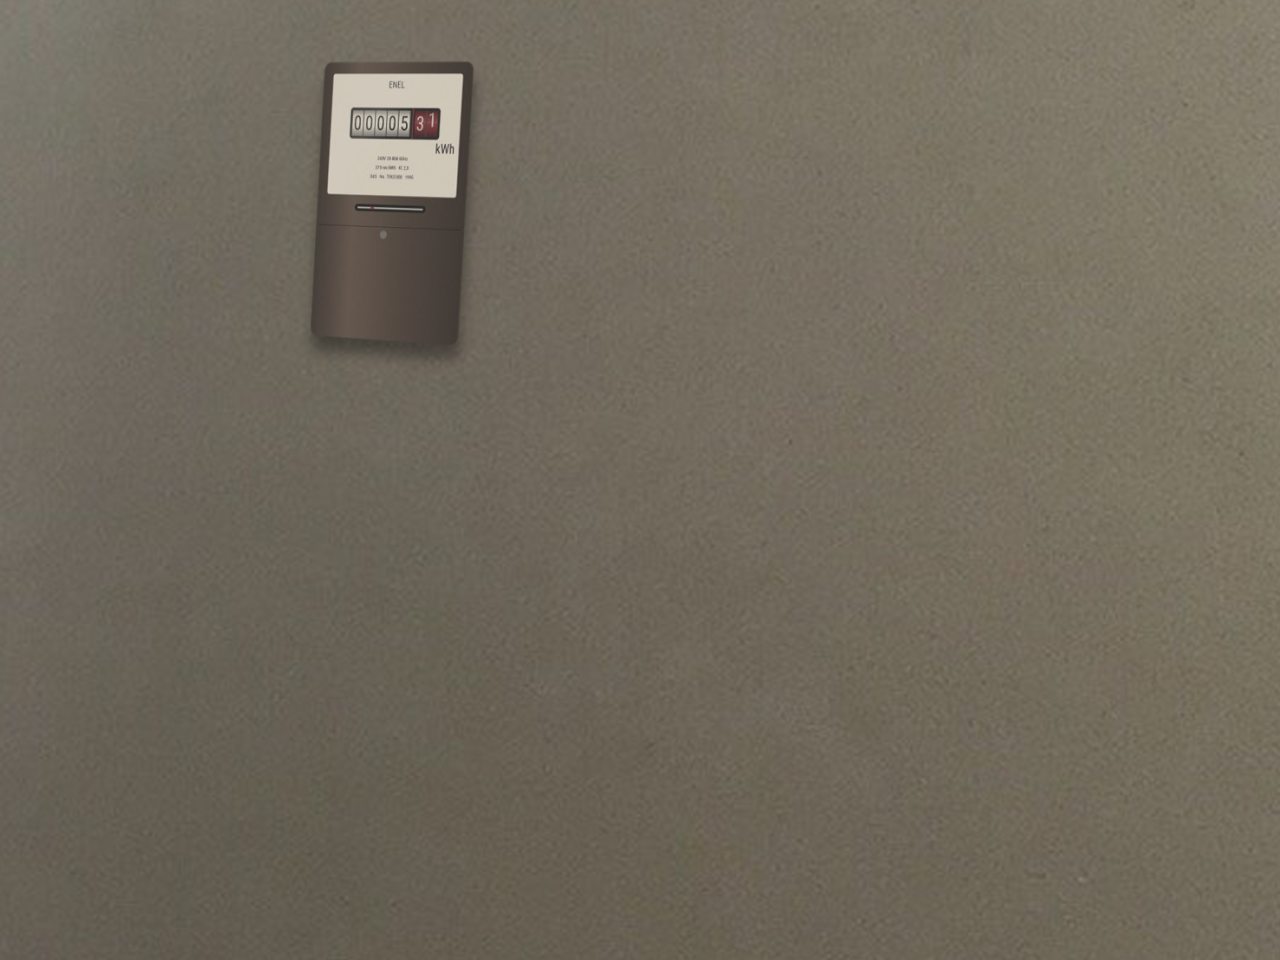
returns kWh 5.31
